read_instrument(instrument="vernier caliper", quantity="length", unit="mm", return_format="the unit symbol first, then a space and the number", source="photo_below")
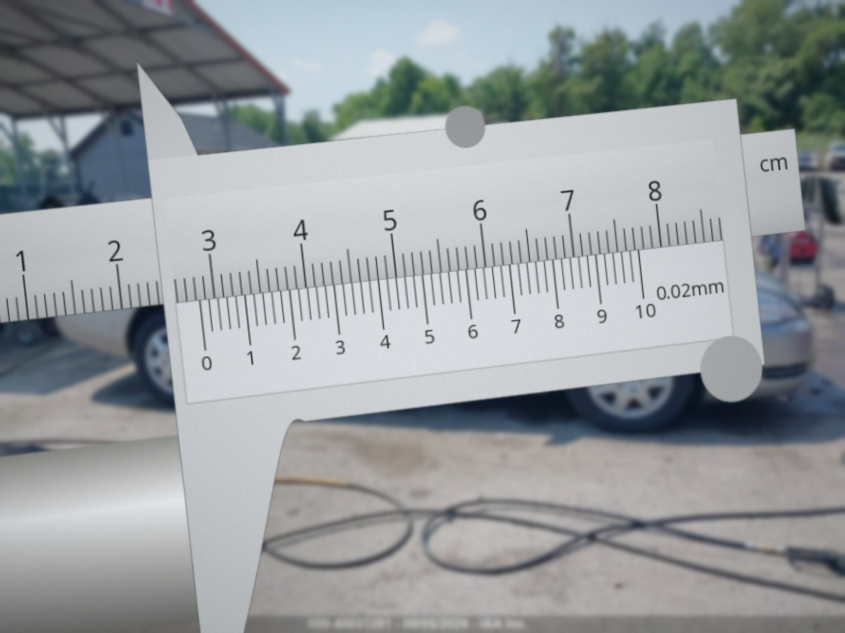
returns mm 28.4
